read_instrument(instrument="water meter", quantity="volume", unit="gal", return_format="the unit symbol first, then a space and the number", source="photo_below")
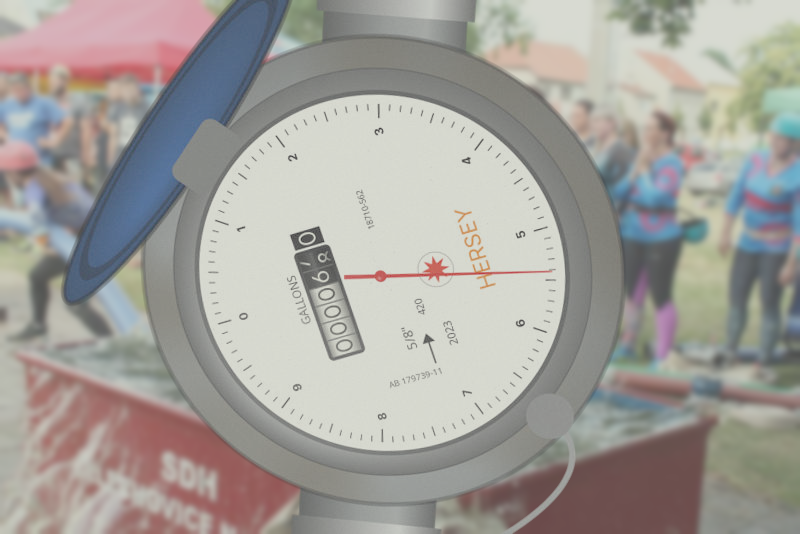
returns gal 675.4
